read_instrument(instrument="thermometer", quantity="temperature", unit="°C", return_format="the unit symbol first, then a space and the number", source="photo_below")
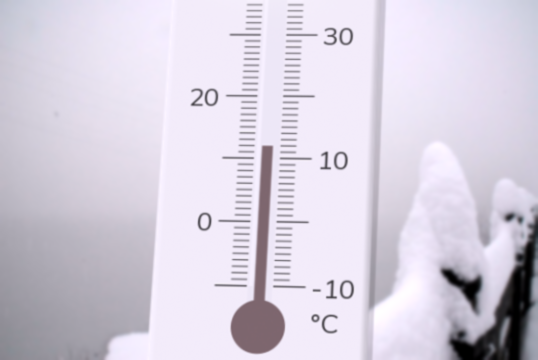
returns °C 12
